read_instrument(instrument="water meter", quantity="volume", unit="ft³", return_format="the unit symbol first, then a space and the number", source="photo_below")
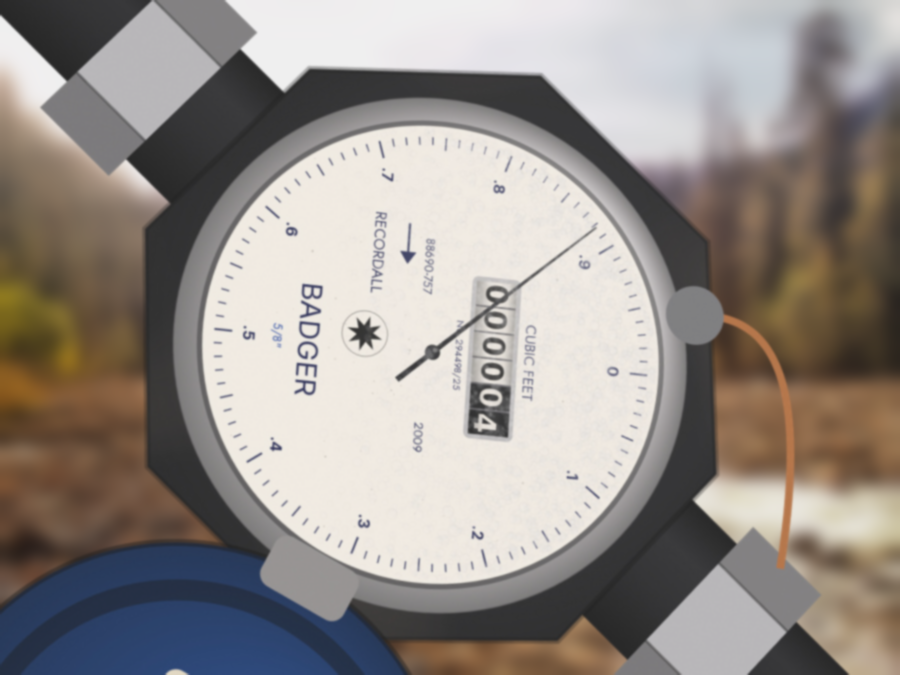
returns ft³ 3.88
